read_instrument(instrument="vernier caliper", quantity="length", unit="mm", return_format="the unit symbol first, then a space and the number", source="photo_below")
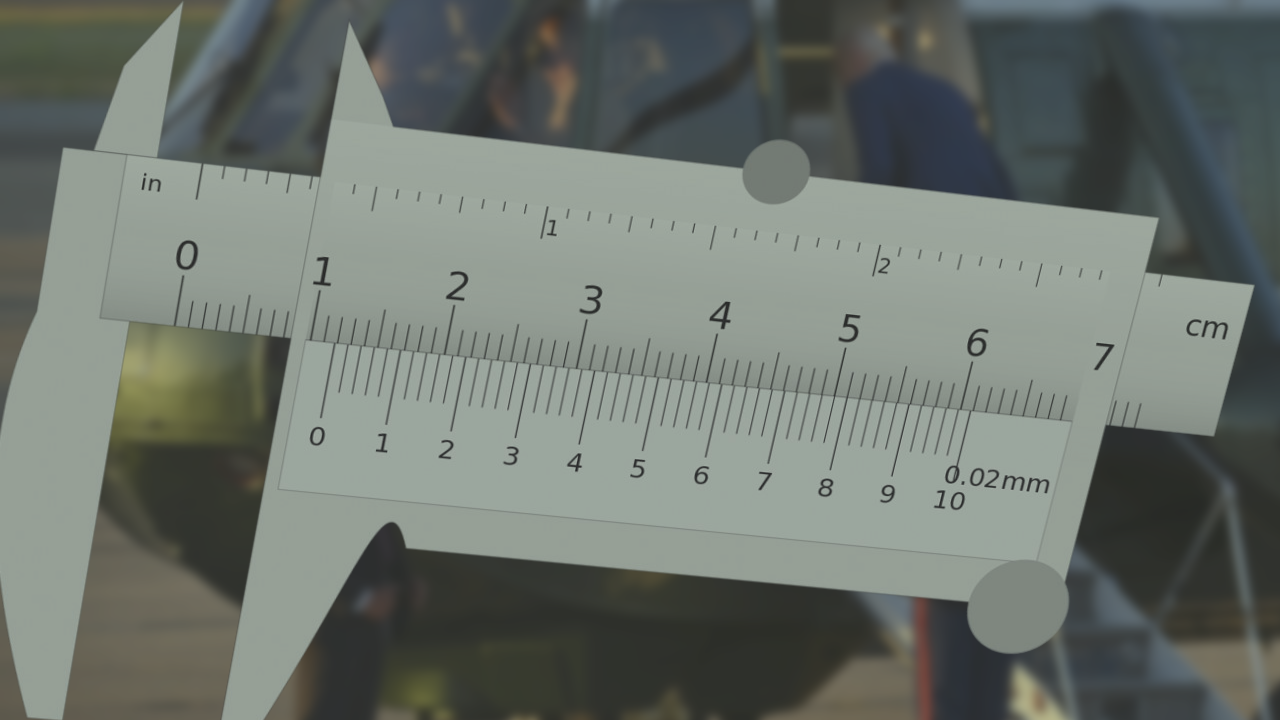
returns mm 11.8
